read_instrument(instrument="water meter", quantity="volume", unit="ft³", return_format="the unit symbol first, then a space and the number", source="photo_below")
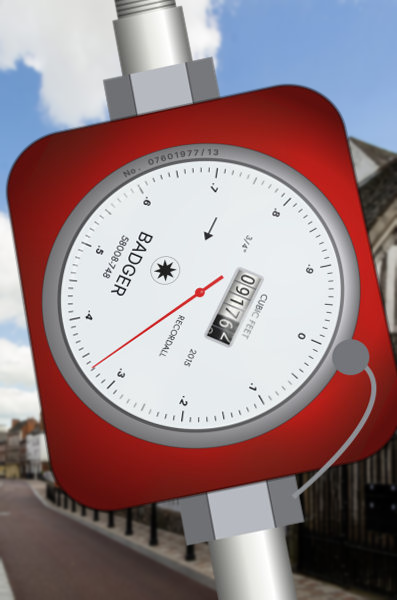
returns ft³ 91762.33
